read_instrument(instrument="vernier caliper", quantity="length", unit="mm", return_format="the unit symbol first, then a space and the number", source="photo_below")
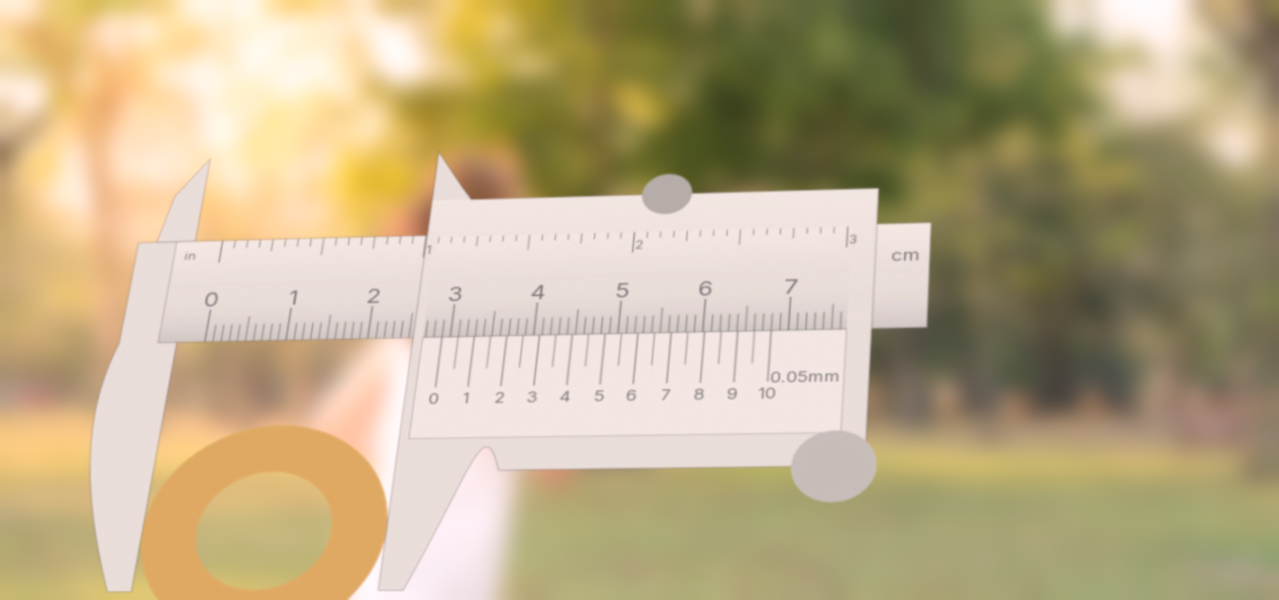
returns mm 29.0
